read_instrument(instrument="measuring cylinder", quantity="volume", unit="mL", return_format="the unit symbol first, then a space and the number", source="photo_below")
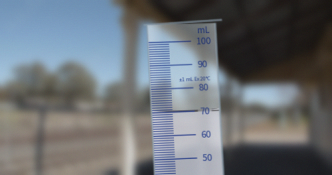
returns mL 70
